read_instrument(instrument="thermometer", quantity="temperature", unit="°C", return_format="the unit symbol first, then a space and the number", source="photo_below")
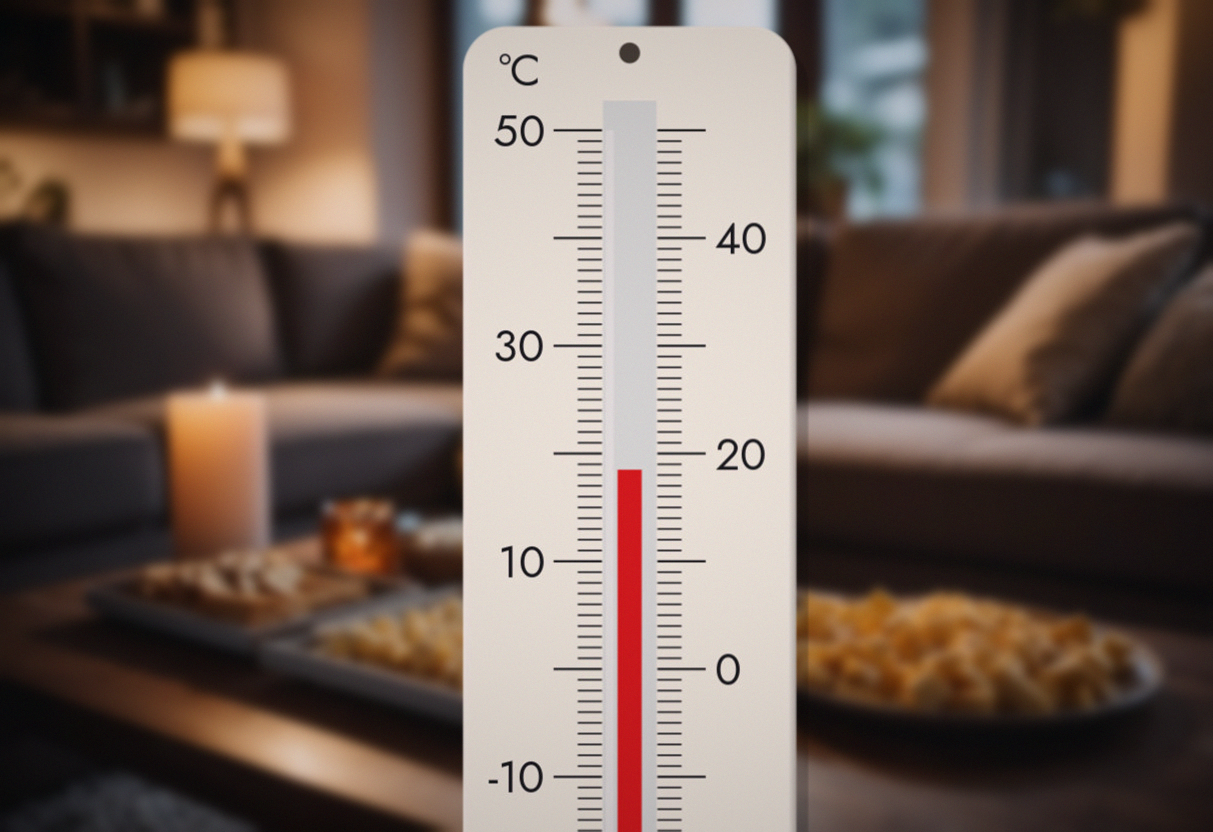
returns °C 18.5
